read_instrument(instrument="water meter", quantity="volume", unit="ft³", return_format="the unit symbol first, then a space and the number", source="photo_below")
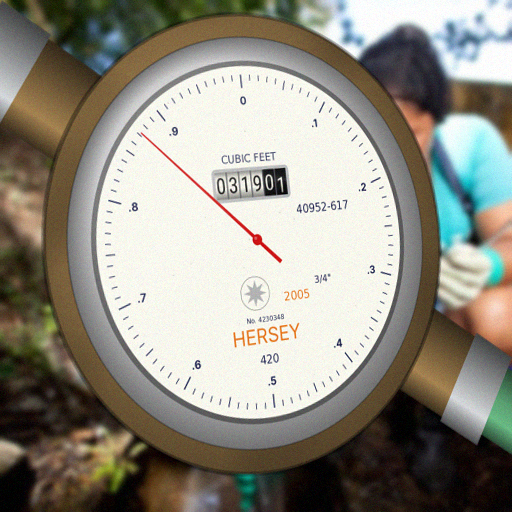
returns ft³ 31900.87
